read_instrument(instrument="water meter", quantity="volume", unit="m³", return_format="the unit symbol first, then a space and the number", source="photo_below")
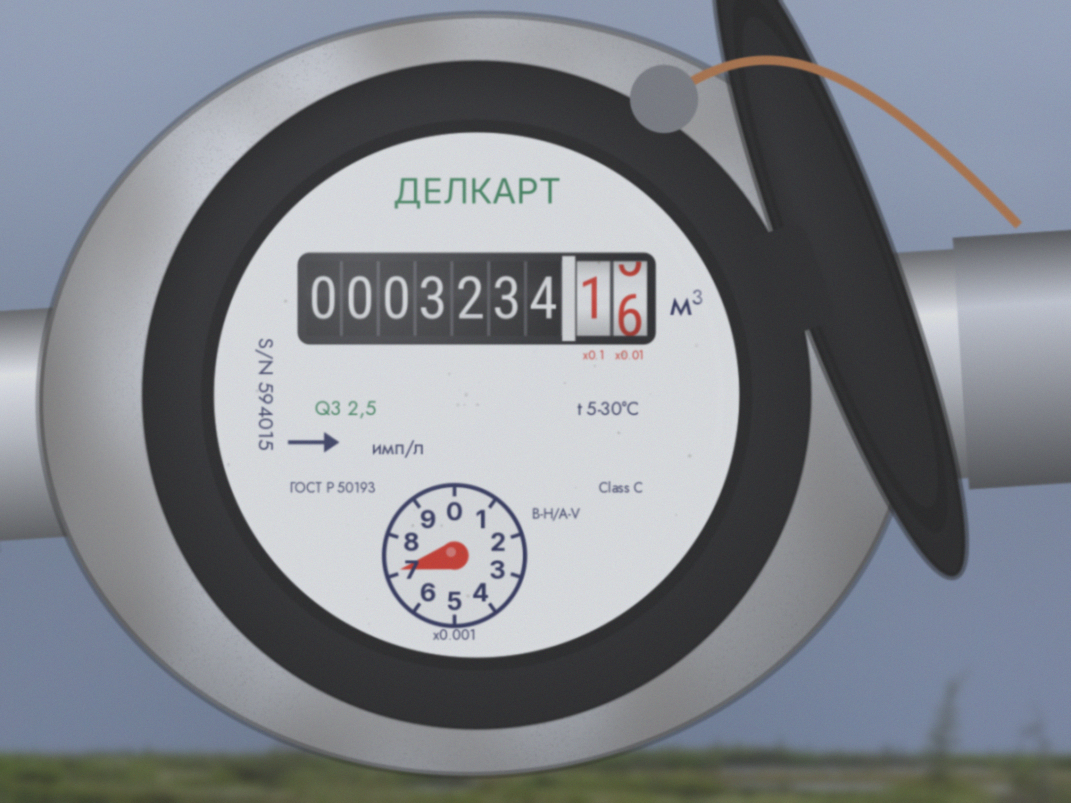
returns m³ 3234.157
